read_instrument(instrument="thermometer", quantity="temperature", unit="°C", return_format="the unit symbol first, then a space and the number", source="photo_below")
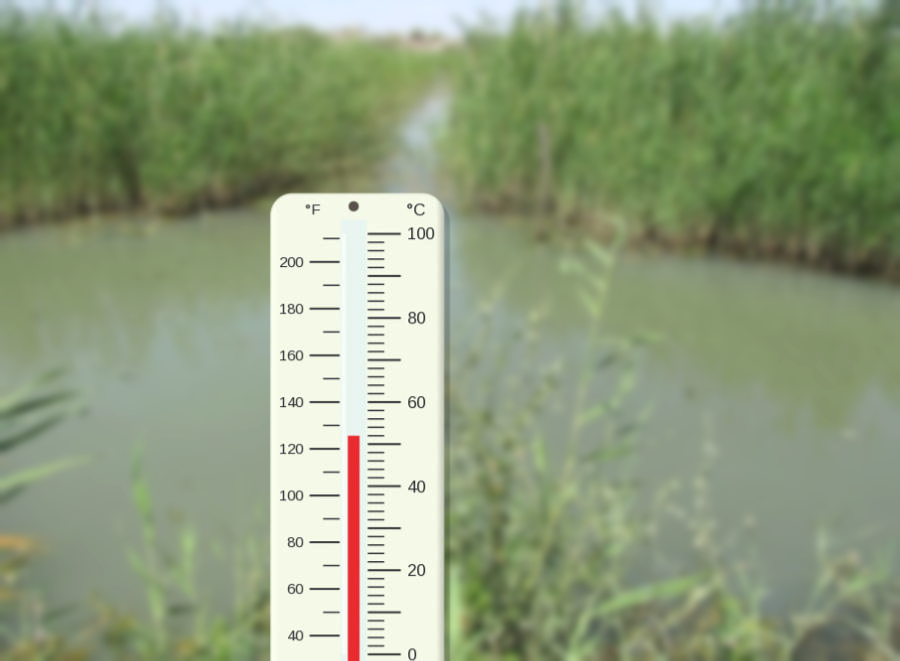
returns °C 52
